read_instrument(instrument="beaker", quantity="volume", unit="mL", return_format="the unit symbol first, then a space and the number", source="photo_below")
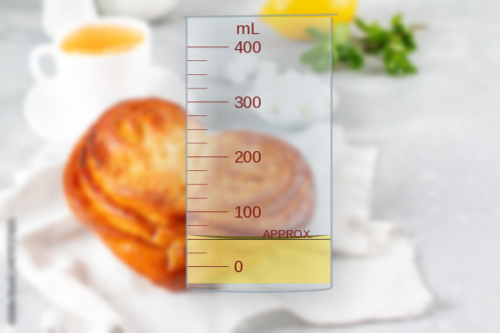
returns mL 50
